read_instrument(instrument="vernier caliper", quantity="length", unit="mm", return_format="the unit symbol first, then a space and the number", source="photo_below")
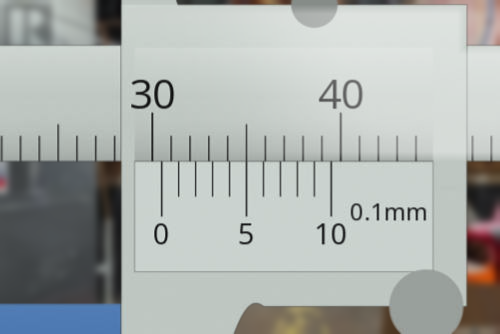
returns mm 30.5
